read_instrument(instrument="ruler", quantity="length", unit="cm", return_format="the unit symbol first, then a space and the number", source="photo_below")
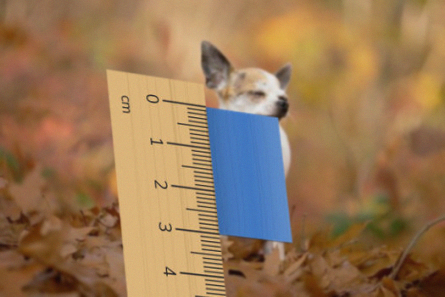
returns cm 3
